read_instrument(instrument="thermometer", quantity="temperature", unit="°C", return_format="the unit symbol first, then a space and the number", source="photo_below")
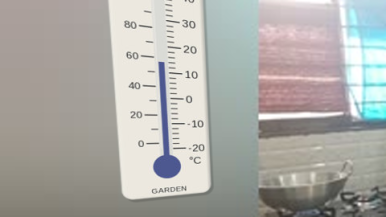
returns °C 14
